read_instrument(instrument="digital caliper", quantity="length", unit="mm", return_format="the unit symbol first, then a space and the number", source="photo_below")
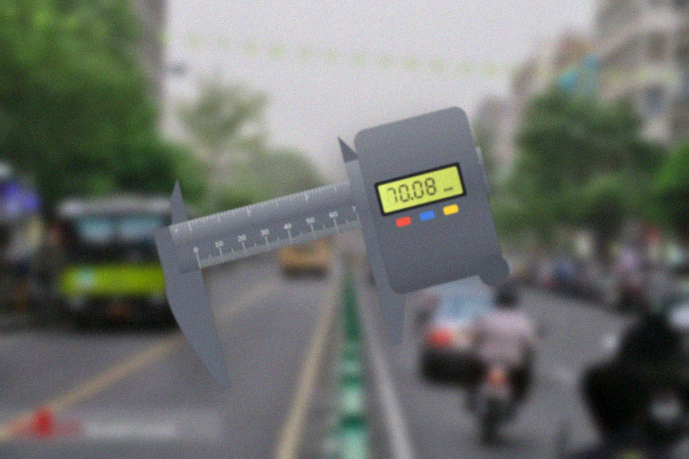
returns mm 70.08
